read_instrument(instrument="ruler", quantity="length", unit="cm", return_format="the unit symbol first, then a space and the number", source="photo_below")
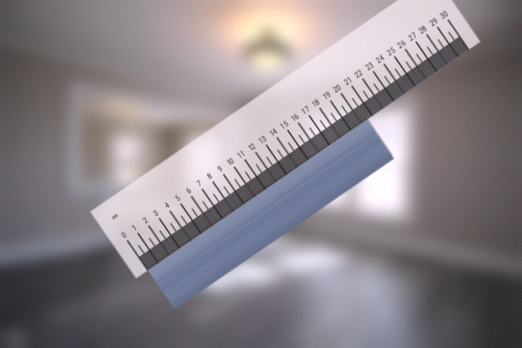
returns cm 20.5
